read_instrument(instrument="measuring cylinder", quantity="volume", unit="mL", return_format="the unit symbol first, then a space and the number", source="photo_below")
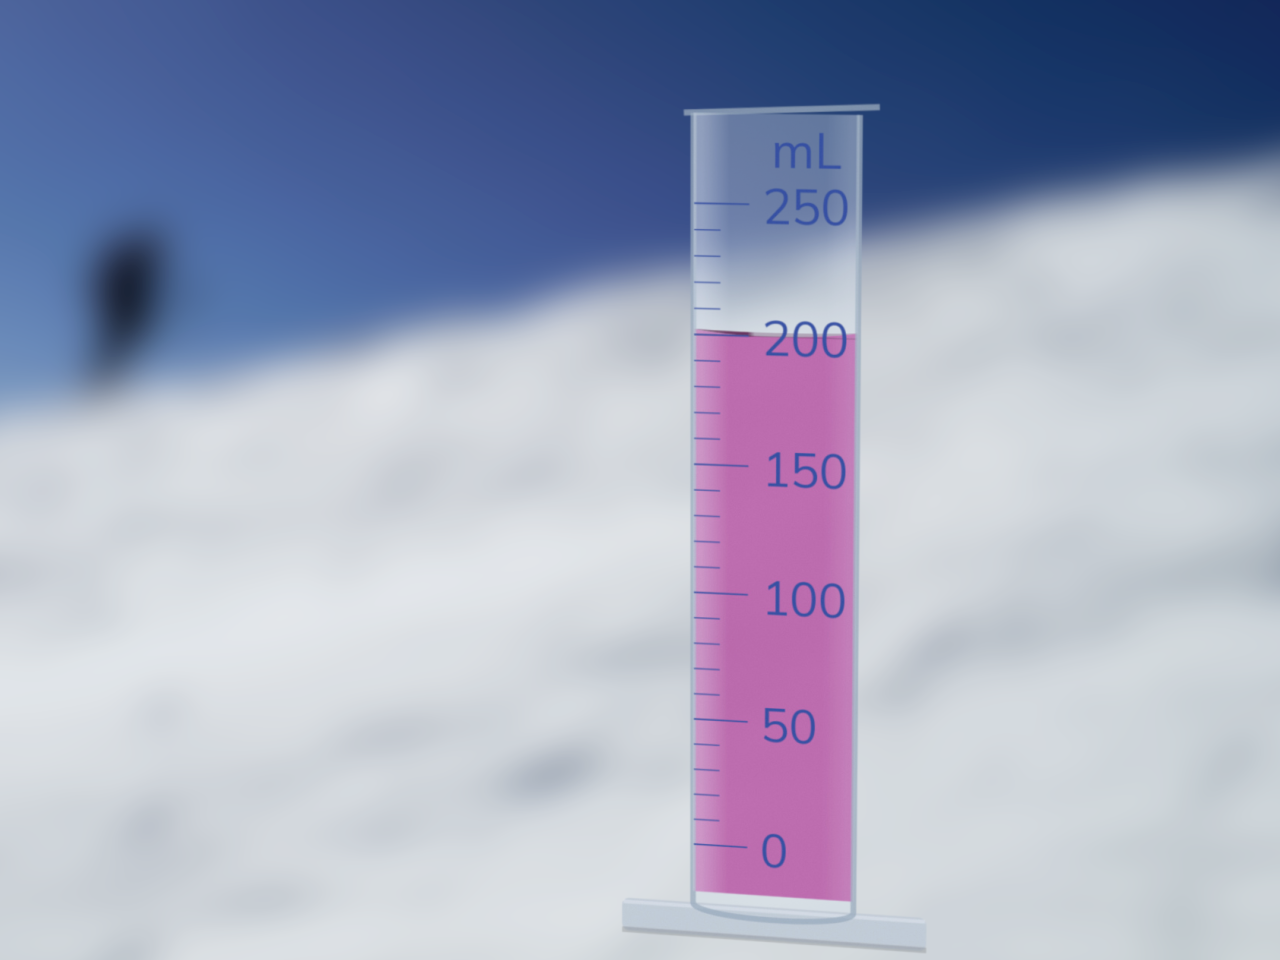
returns mL 200
